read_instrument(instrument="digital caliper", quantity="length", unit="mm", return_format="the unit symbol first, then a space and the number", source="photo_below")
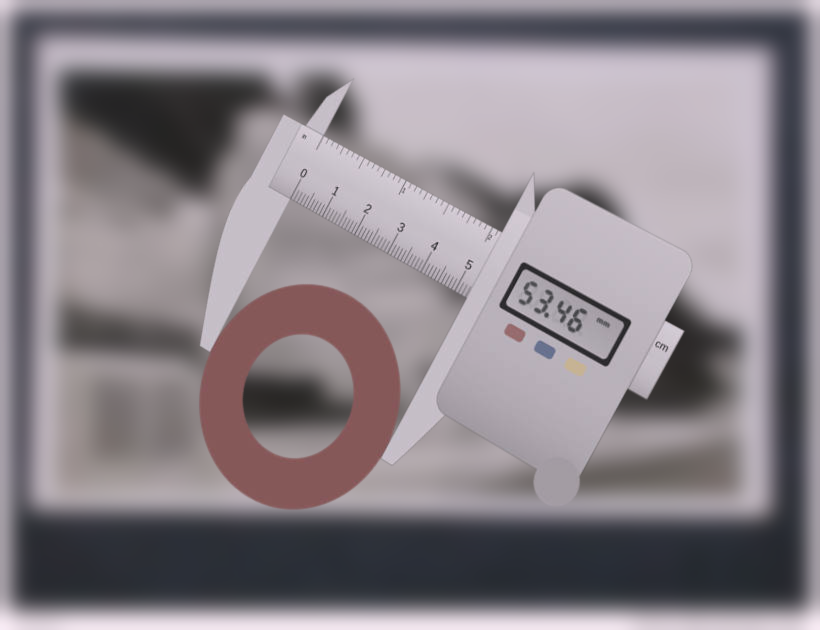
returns mm 53.46
